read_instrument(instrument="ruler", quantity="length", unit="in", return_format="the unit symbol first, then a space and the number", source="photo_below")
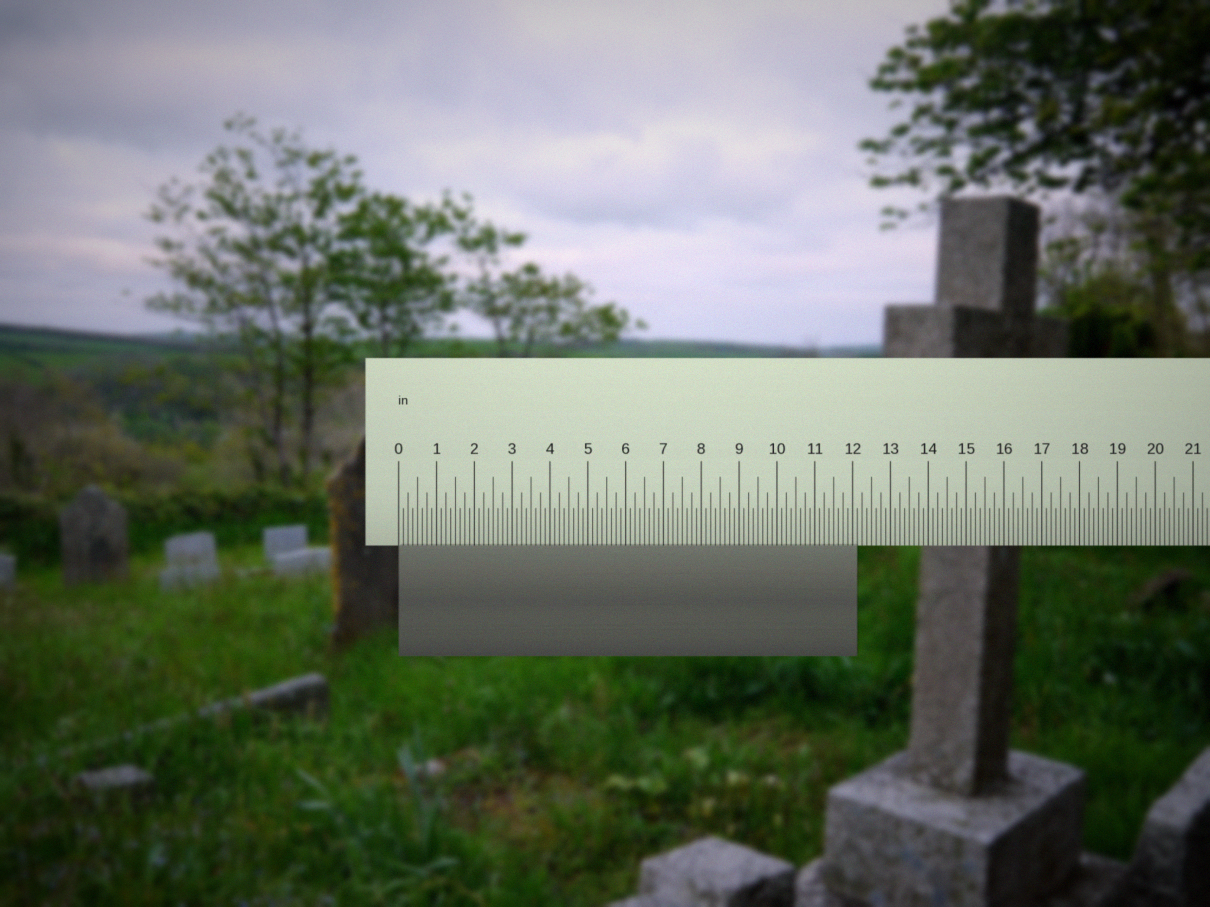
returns in 12.125
